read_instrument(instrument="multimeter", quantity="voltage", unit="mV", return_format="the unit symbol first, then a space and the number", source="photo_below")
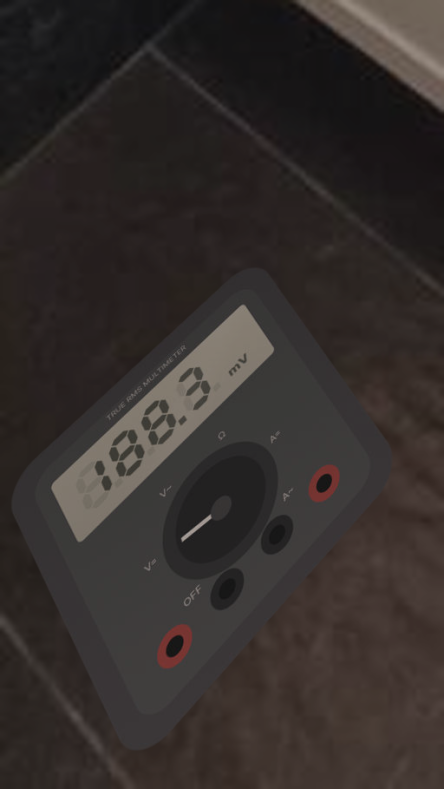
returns mV 188.3
